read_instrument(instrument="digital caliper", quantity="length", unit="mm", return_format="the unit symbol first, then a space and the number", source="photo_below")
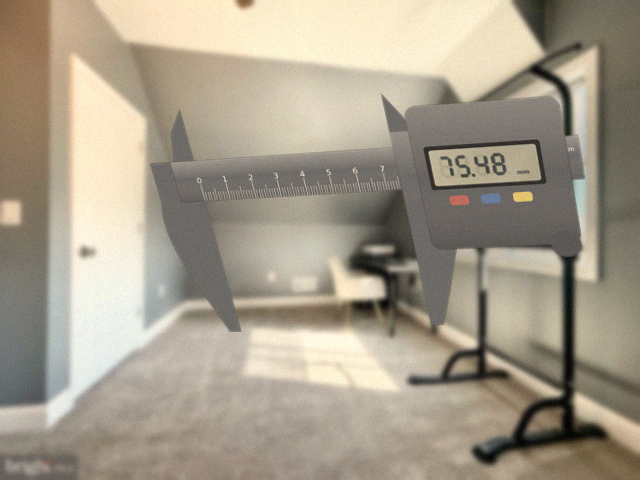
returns mm 75.48
